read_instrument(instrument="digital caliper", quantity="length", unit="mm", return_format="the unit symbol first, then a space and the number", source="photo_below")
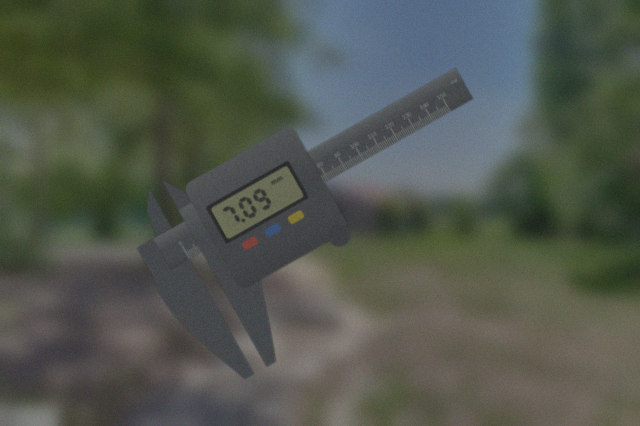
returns mm 7.09
